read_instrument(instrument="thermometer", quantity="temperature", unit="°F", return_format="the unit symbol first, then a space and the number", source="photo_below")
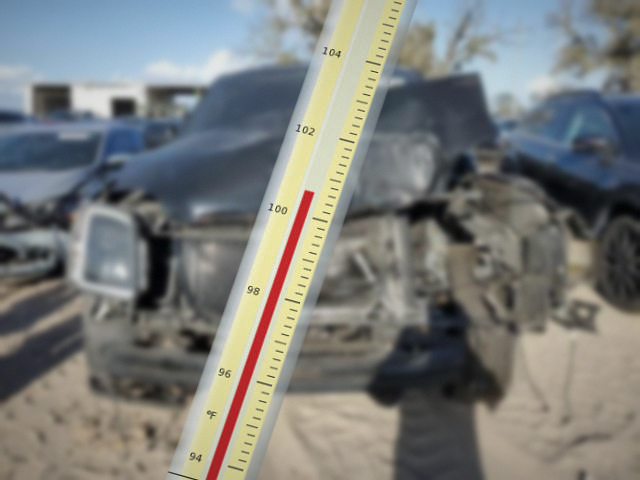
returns °F 100.6
